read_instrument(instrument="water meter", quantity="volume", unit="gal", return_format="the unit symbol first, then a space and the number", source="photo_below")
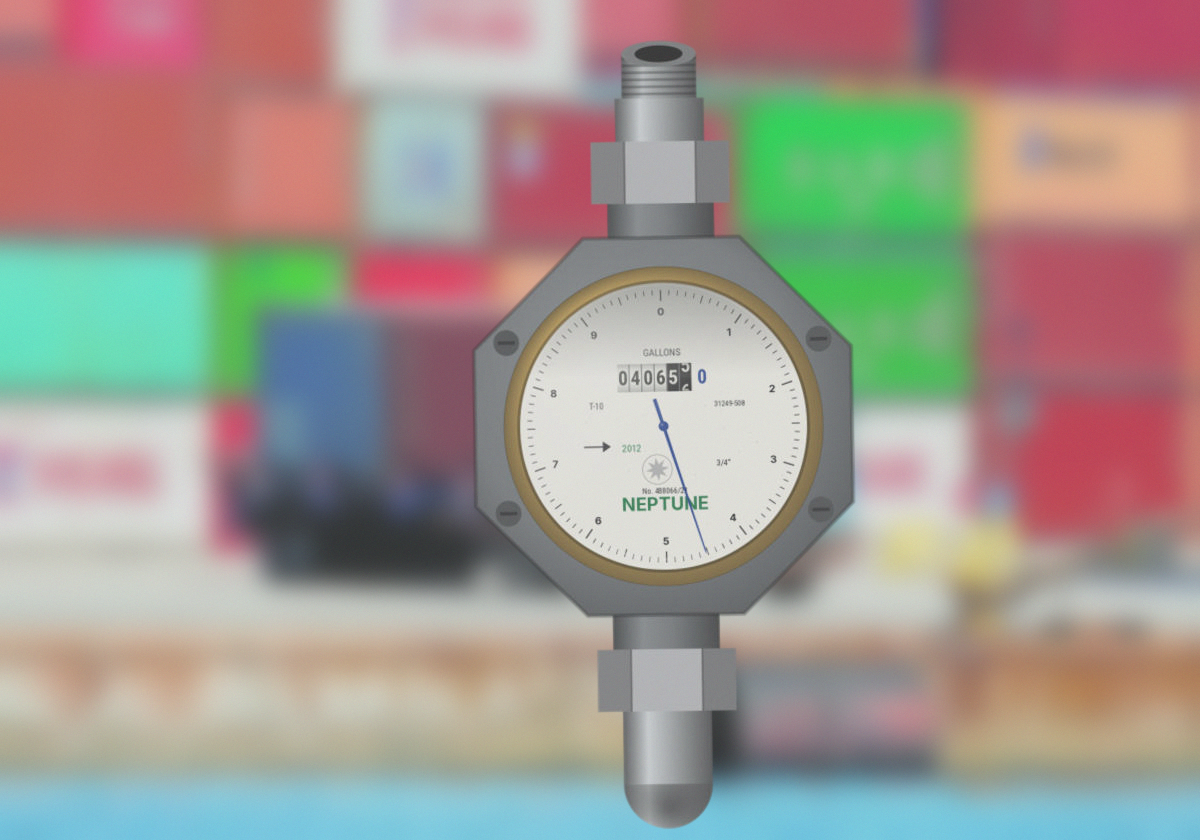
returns gal 406554.5
